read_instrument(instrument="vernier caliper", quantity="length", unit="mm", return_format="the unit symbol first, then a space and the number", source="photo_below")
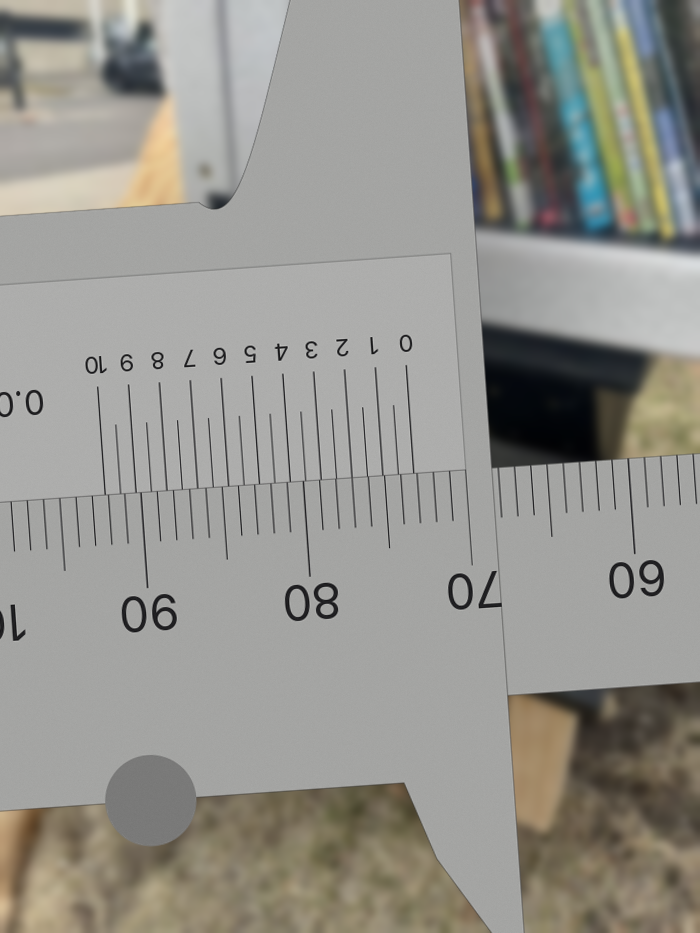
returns mm 73.2
